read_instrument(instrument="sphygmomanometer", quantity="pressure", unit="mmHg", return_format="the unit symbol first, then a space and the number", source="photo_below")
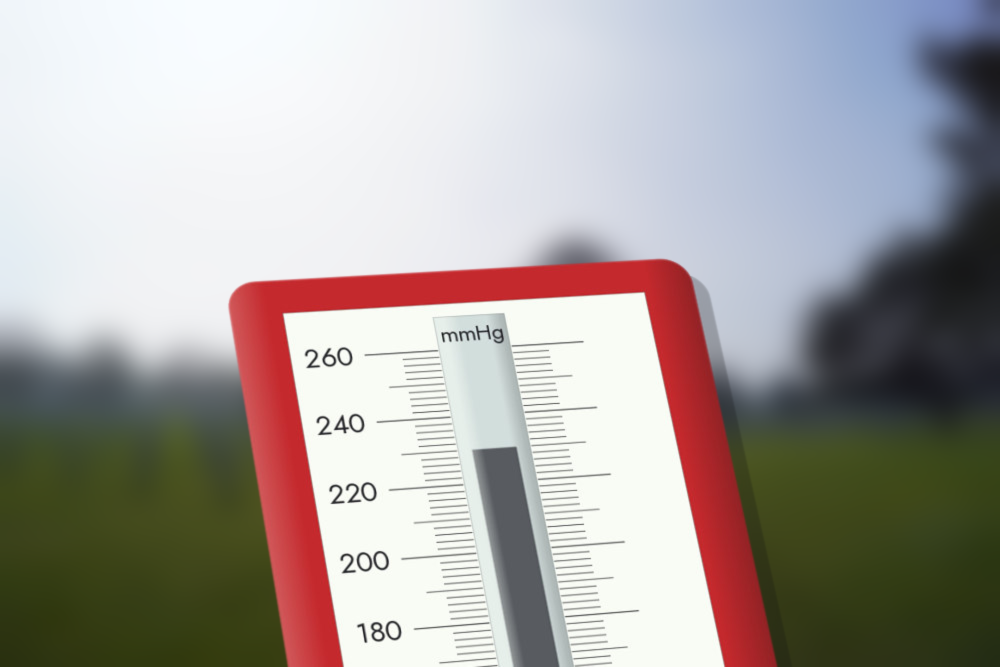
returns mmHg 230
